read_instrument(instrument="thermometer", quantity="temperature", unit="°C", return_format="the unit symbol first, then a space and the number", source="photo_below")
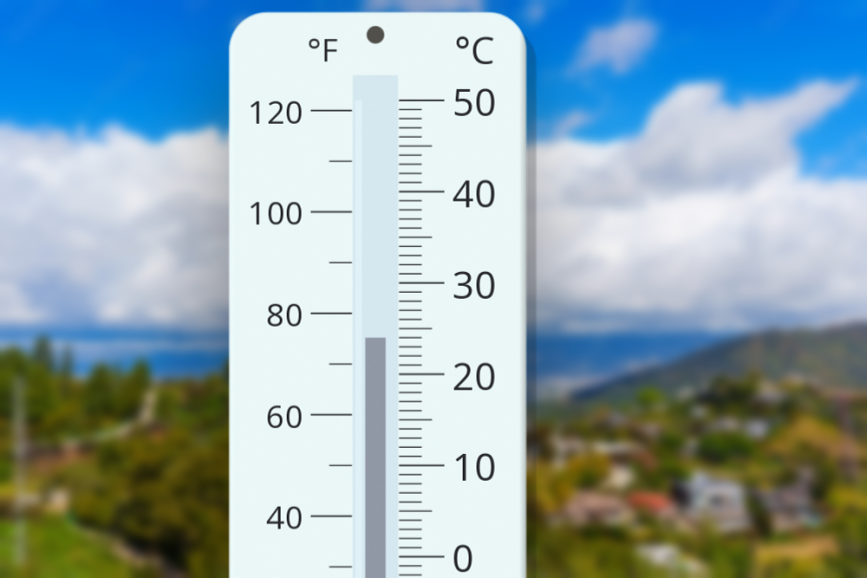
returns °C 24
